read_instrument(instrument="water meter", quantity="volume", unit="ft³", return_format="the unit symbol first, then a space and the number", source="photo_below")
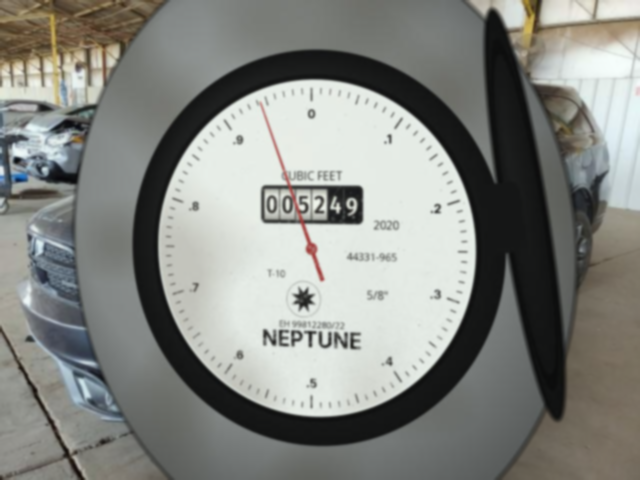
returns ft³ 5248.94
